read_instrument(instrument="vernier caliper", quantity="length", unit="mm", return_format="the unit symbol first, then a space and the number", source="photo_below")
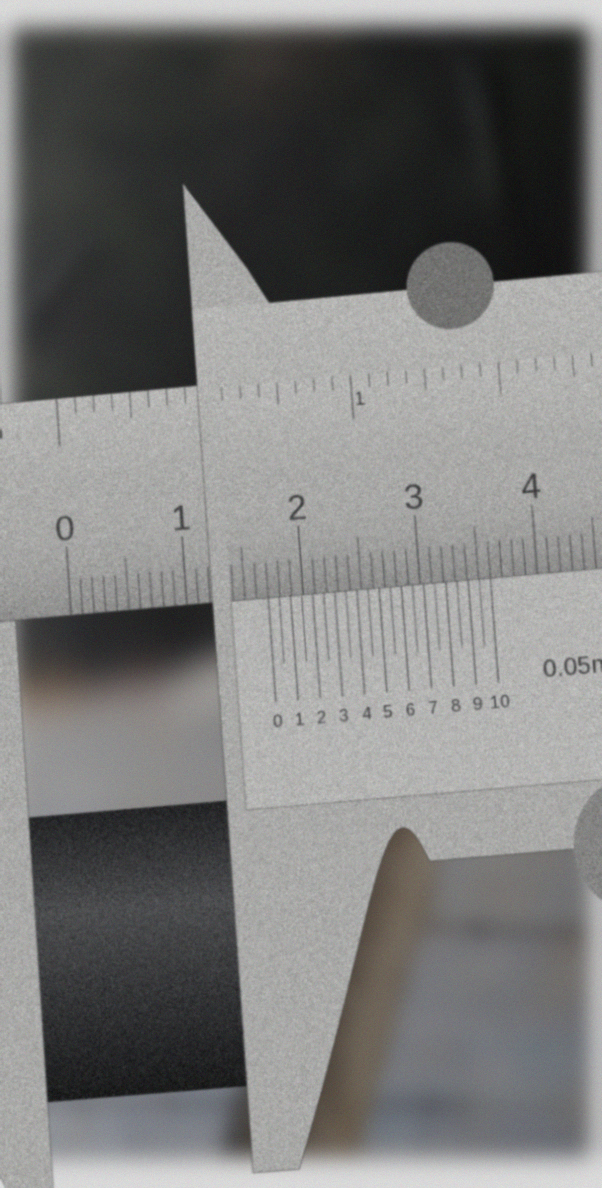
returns mm 17.0
